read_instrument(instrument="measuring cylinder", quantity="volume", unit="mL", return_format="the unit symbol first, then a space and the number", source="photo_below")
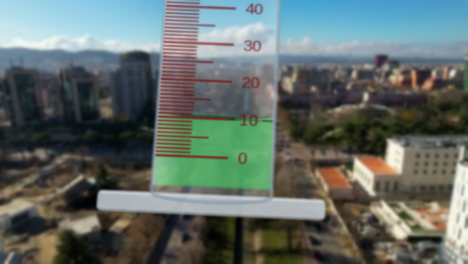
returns mL 10
